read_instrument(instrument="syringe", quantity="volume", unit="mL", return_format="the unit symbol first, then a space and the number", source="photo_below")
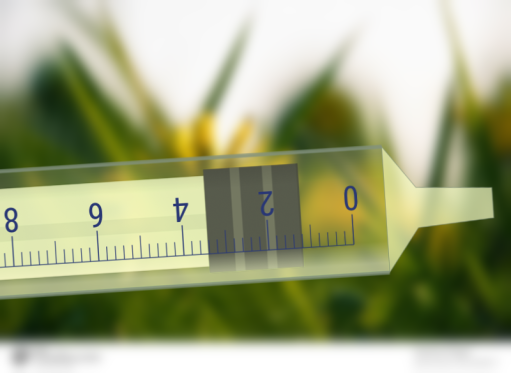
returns mL 1.2
